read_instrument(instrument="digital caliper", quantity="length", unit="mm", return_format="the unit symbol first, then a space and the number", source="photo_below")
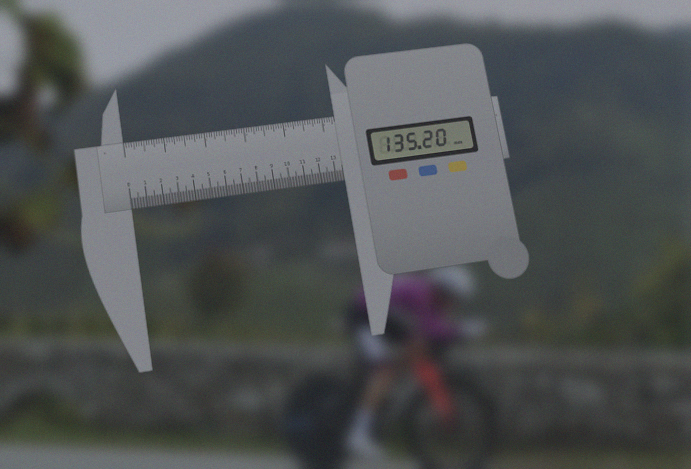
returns mm 135.20
